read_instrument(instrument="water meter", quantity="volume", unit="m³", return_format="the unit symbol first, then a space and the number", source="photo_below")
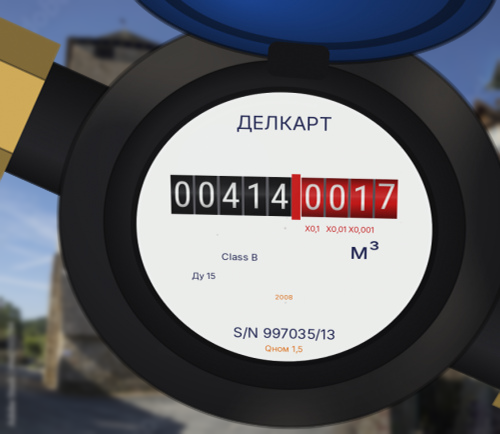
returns m³ 414.0017
